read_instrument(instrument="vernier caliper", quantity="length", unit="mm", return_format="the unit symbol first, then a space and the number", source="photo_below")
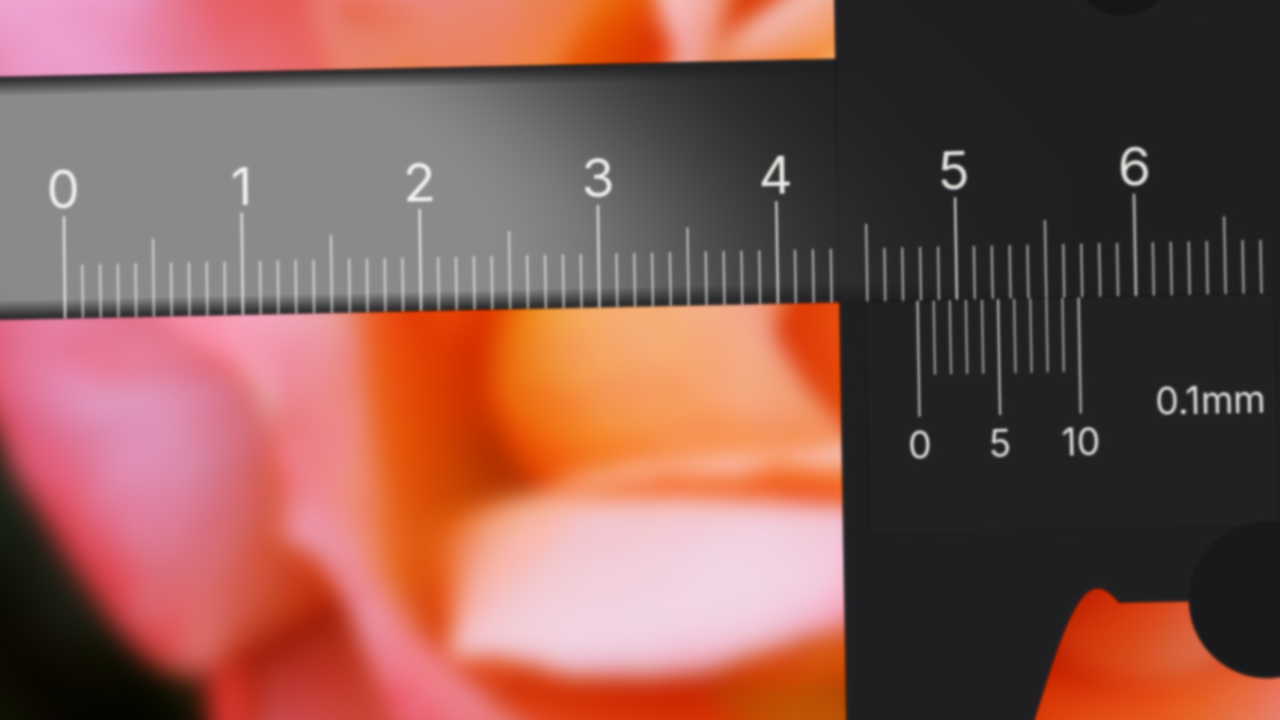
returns mm 47.8
